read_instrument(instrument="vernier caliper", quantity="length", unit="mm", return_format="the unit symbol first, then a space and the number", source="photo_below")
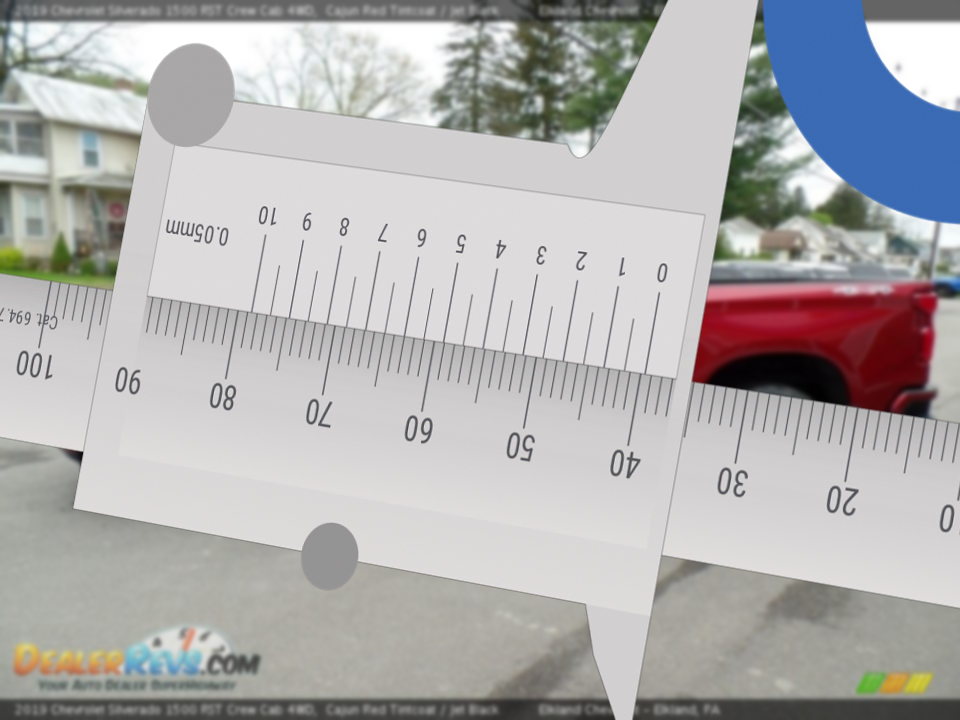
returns mm 39.6
